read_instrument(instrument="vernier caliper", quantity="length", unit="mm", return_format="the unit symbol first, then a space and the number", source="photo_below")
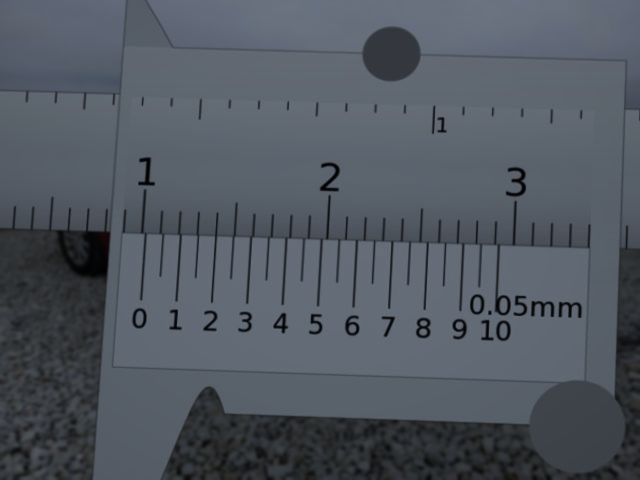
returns mm 10.2
